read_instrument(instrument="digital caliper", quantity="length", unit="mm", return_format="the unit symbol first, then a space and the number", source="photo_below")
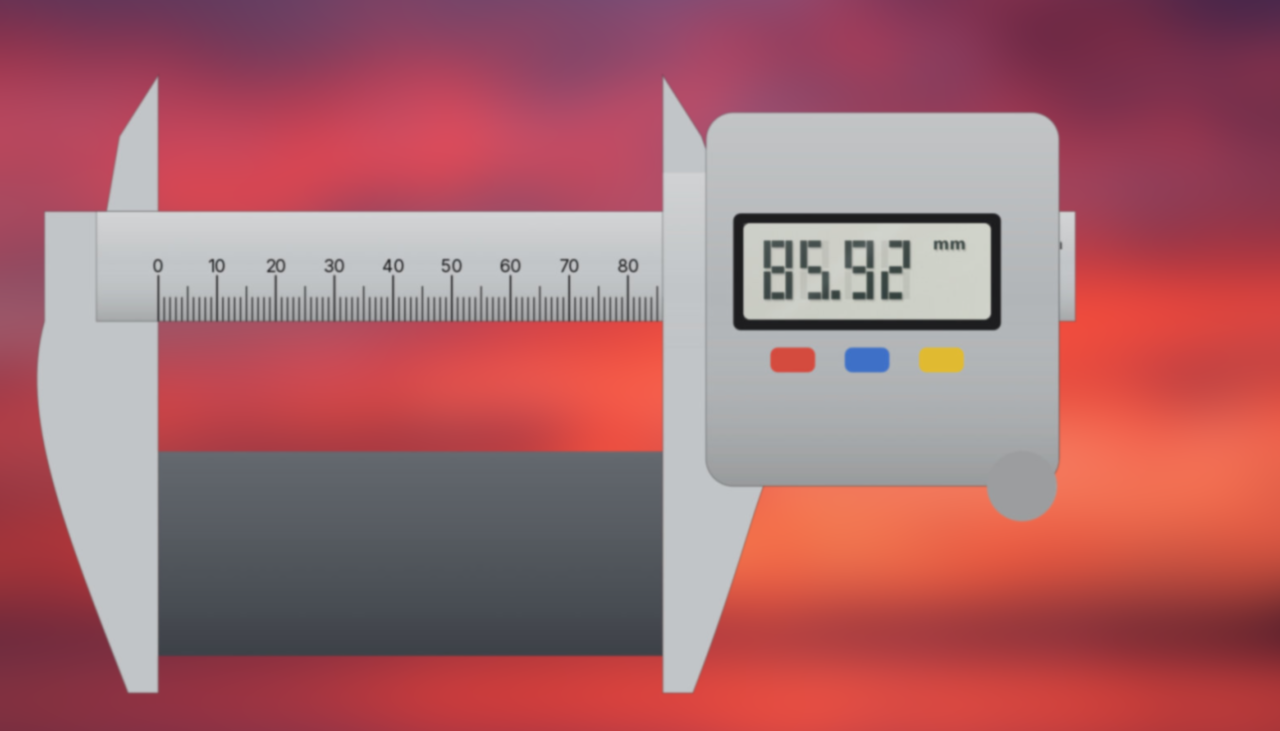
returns mm 85.92
